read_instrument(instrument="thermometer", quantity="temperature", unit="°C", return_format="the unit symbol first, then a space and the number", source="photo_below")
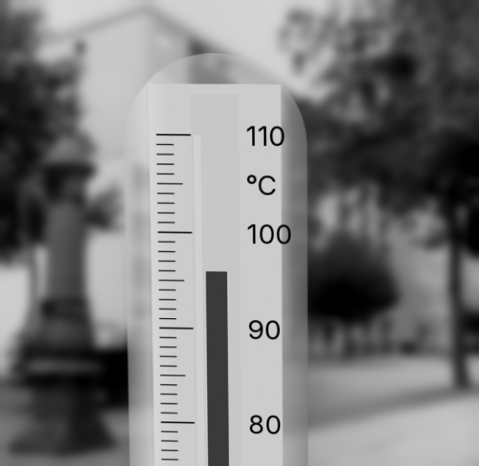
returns °C 96
